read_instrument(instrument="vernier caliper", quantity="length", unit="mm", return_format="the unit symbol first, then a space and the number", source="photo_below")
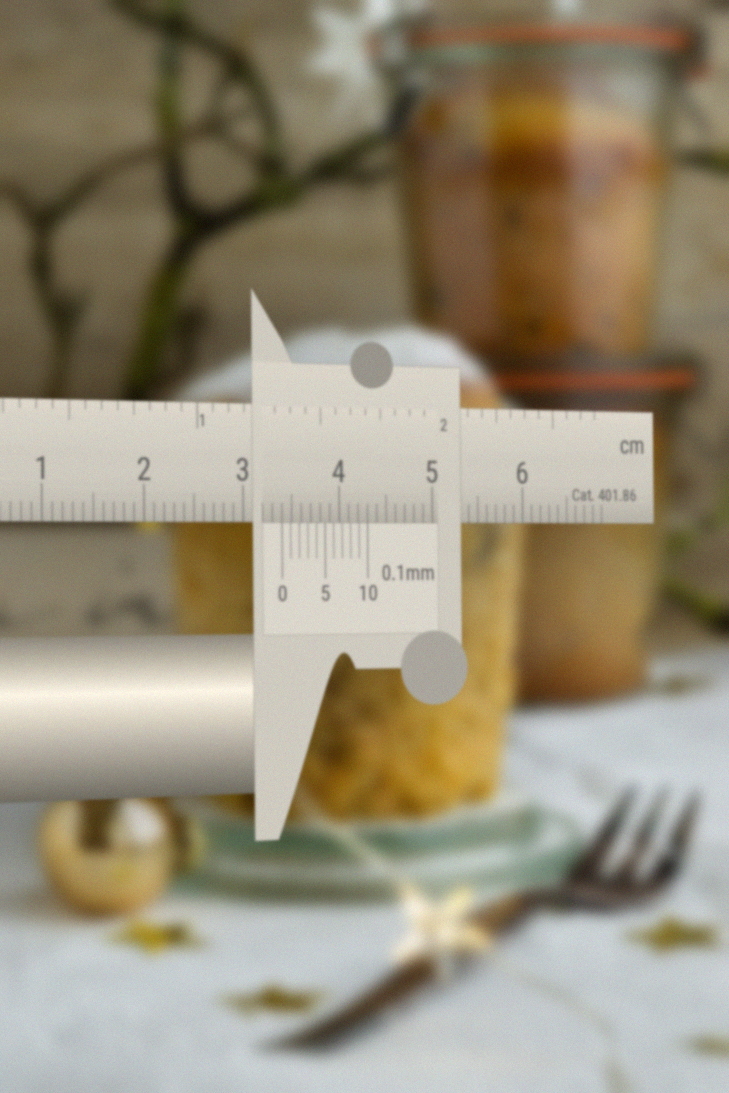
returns mm 34.0
